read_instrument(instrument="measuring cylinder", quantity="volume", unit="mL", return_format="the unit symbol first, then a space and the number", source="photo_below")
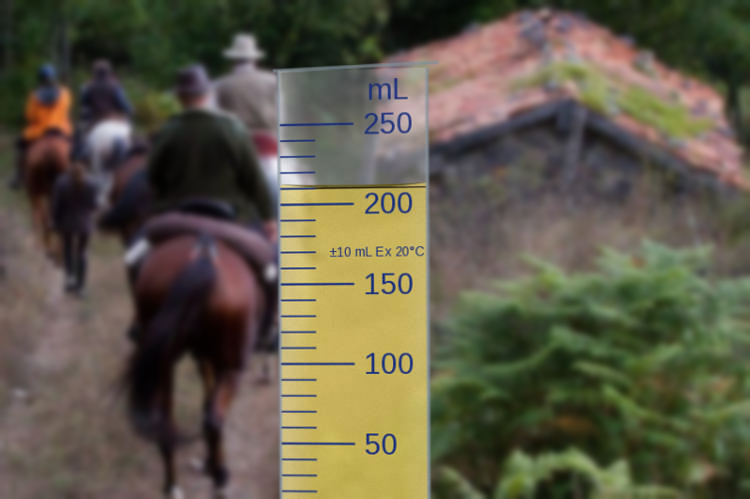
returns mL 210
